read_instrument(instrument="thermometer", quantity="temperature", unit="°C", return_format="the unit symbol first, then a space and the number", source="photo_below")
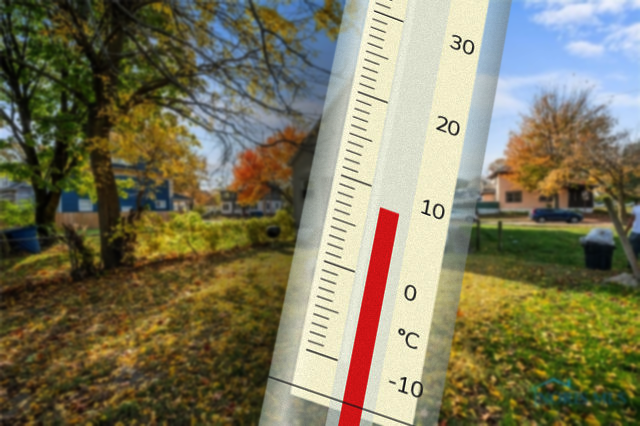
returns °C 8
